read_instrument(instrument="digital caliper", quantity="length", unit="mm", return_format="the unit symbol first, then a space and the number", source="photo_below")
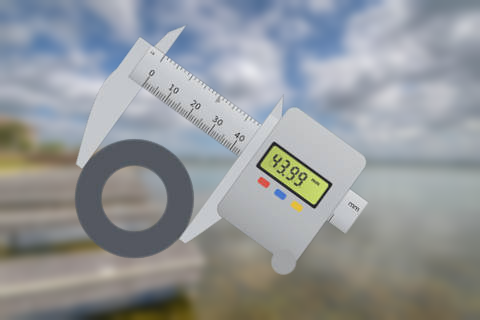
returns mm 43.99
